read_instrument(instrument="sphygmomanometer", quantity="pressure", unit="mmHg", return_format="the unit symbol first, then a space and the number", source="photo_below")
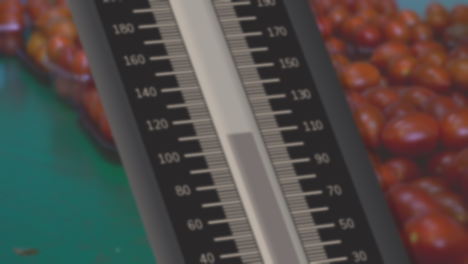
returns mmHg 110
